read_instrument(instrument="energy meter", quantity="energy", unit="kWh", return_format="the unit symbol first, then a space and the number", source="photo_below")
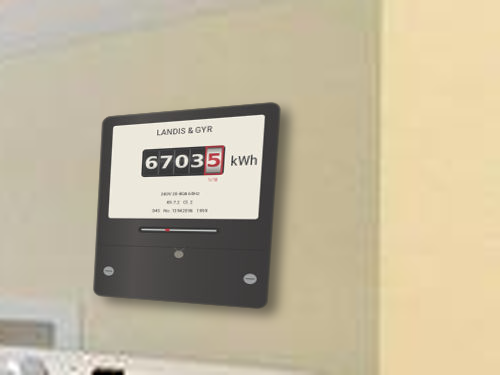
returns kWh 6703.5
